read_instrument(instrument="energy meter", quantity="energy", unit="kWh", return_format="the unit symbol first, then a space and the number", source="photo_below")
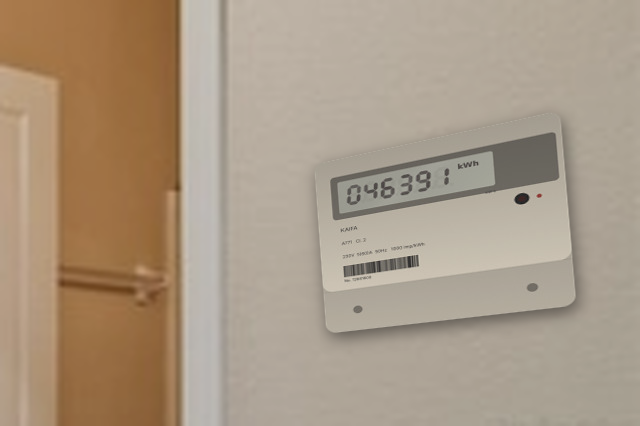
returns kWh 46391
